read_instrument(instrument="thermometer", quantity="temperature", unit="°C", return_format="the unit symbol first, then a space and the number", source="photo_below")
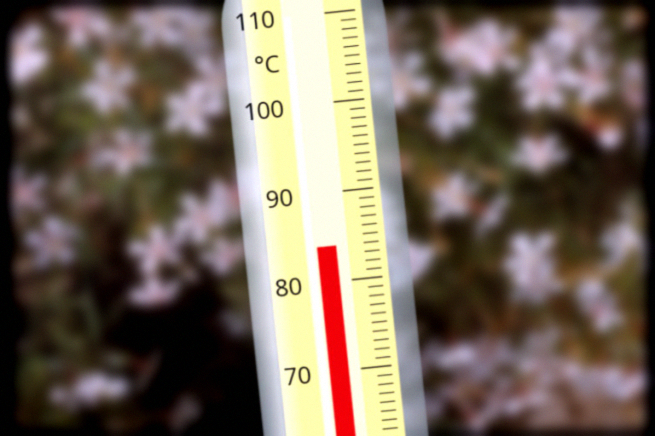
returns °C 84
